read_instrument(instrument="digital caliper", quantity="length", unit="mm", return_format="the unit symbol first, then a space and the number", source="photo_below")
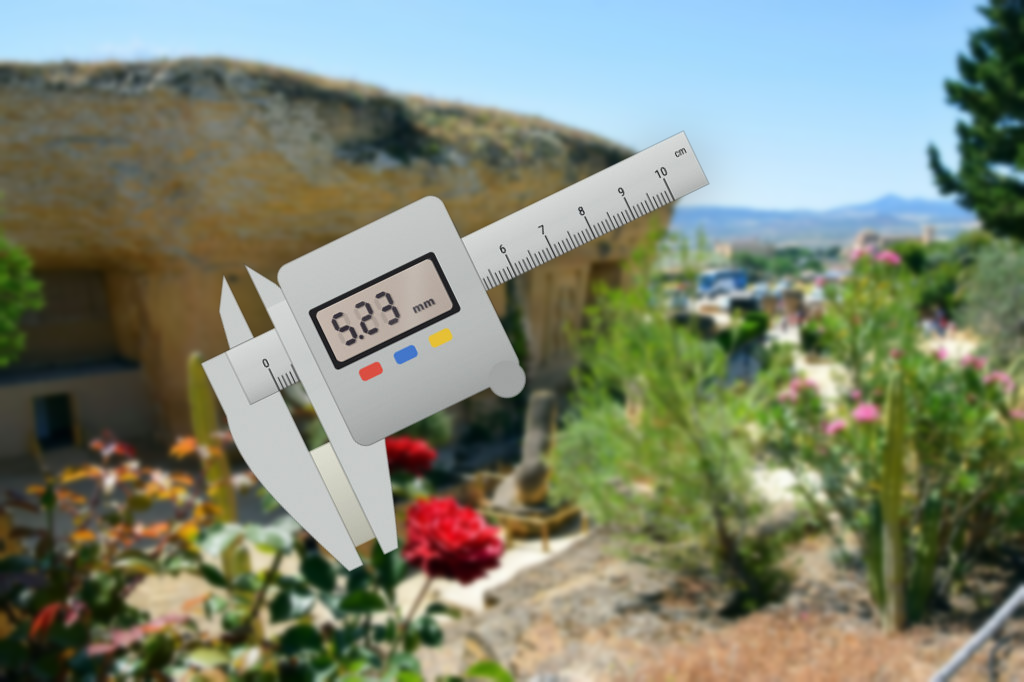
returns mm 5.23
